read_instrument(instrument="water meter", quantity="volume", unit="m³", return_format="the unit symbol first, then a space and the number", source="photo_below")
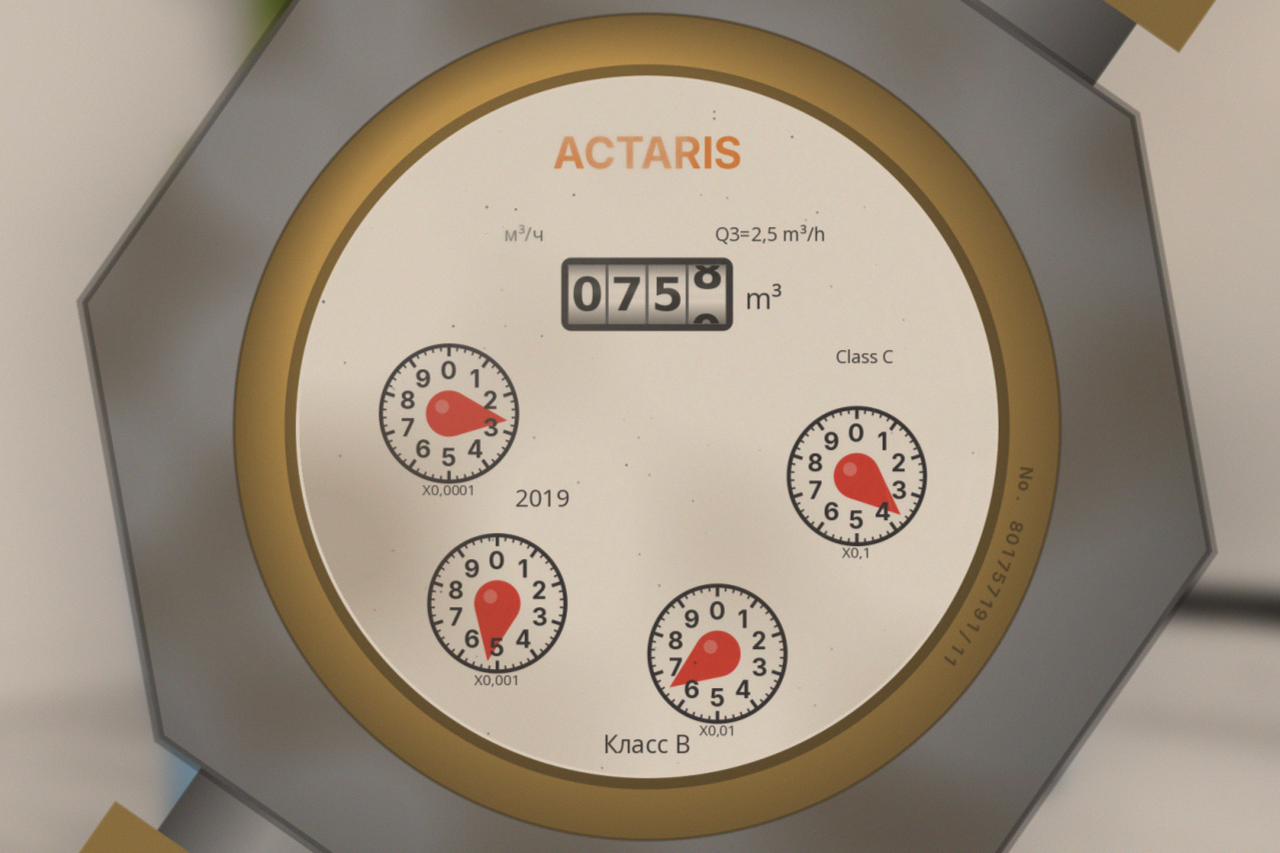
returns m³ 758.3652
